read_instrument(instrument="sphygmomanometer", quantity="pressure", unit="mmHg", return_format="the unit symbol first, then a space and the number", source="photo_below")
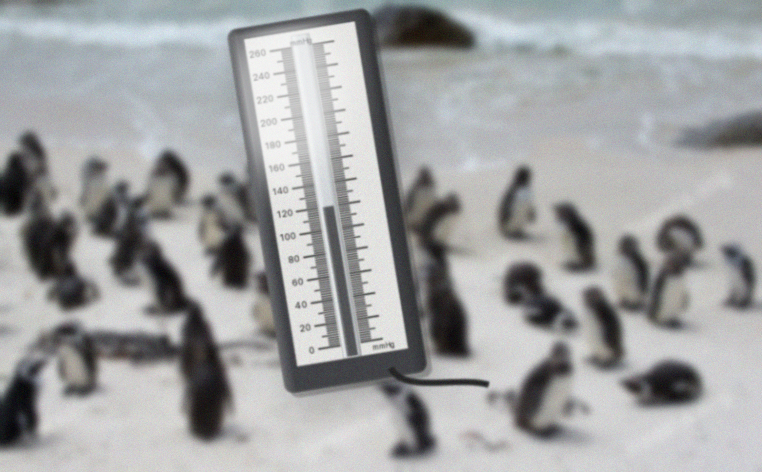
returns mmHg 120
